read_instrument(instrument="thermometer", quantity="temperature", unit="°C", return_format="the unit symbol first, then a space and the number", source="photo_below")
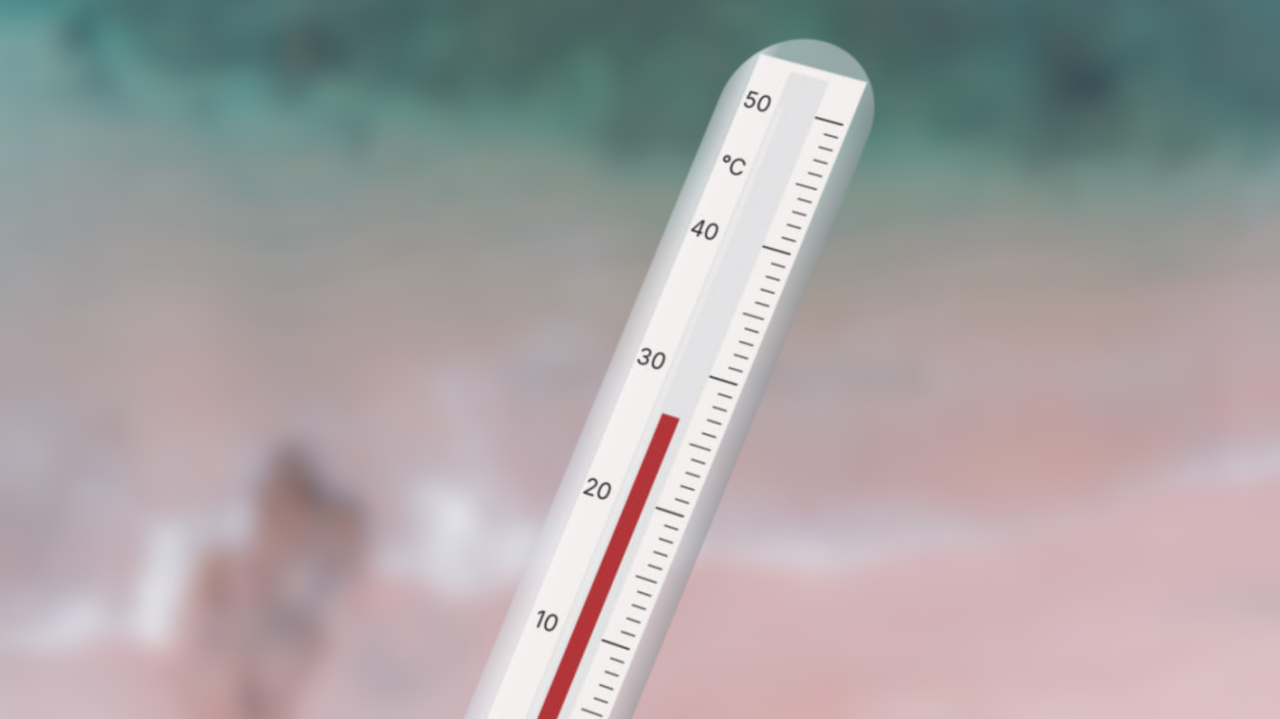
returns °C 26.5
